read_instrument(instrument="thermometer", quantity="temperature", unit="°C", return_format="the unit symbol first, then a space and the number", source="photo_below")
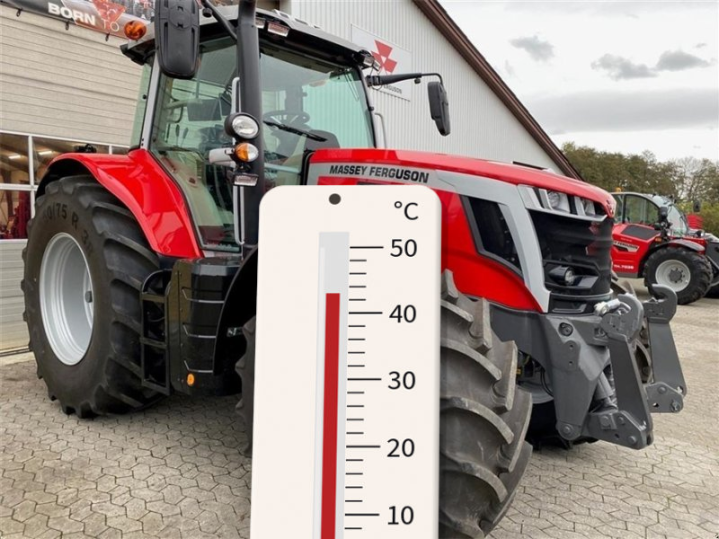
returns °C 43
